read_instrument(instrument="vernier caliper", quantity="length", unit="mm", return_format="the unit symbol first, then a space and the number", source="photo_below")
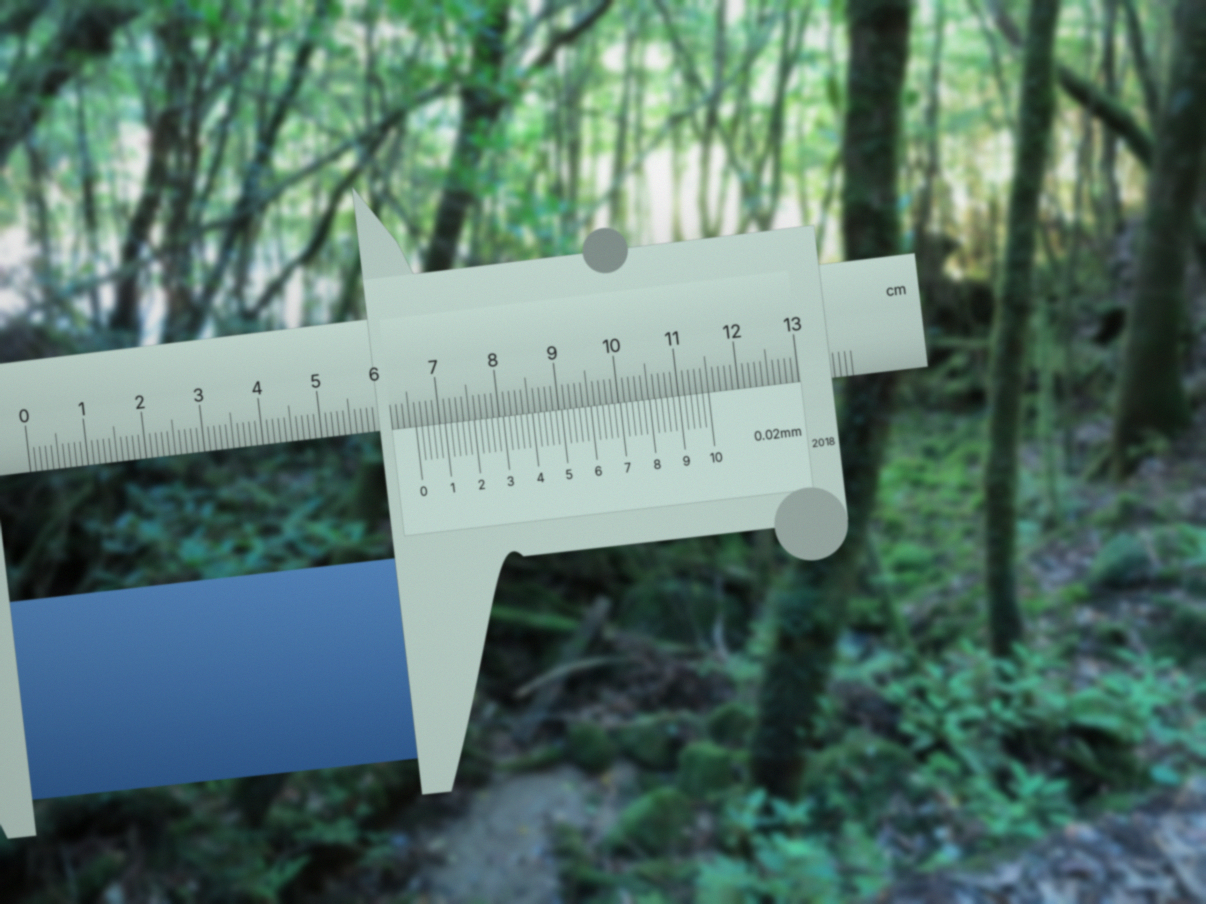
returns mm 66.0
